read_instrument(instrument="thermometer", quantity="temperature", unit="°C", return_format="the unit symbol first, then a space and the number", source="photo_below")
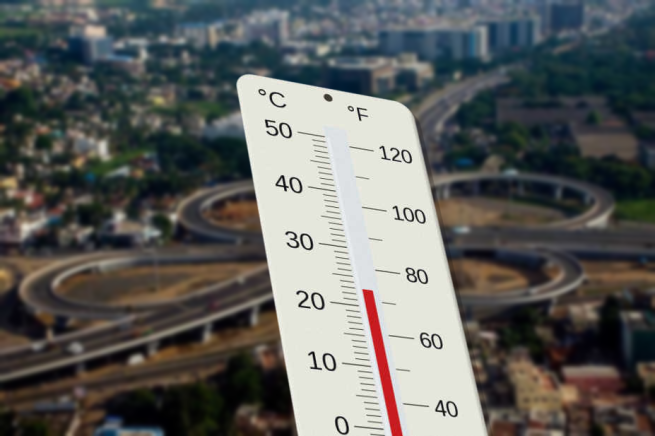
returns °C 23
